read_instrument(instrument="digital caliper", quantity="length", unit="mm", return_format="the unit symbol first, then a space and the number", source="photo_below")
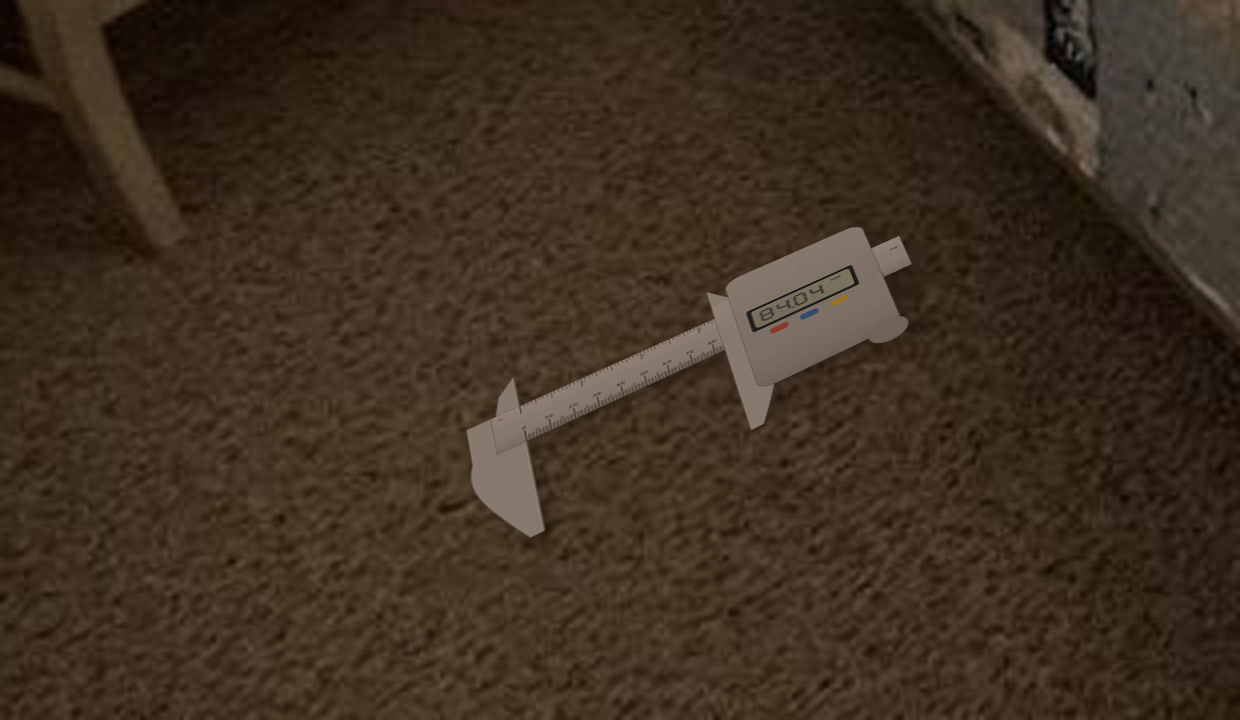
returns mm 84.04
